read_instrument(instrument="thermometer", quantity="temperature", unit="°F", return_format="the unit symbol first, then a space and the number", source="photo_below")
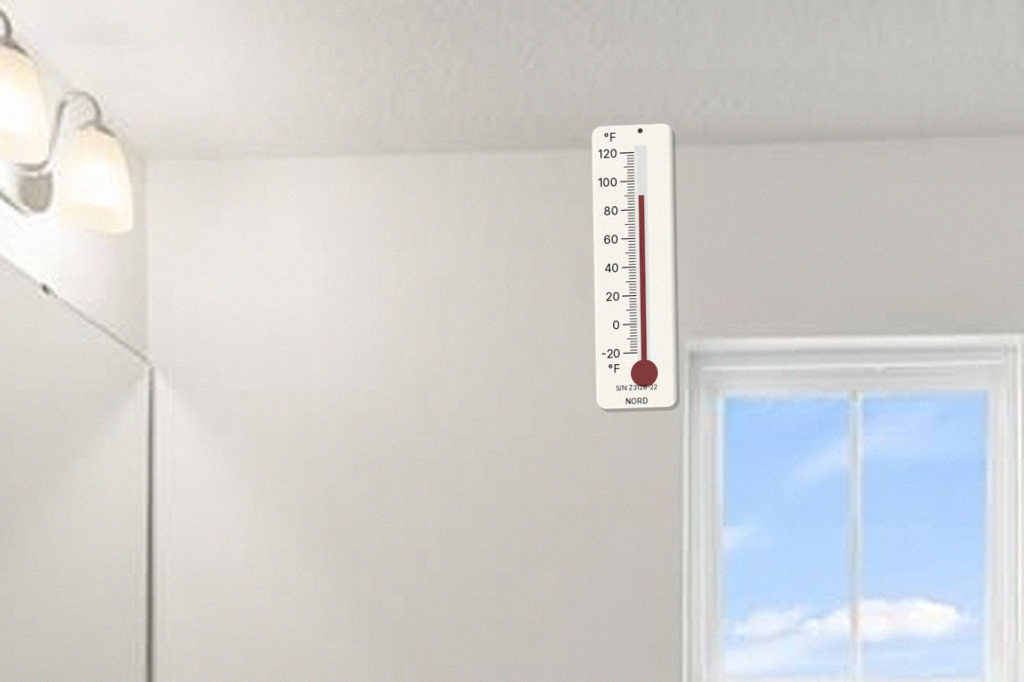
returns °F 90
